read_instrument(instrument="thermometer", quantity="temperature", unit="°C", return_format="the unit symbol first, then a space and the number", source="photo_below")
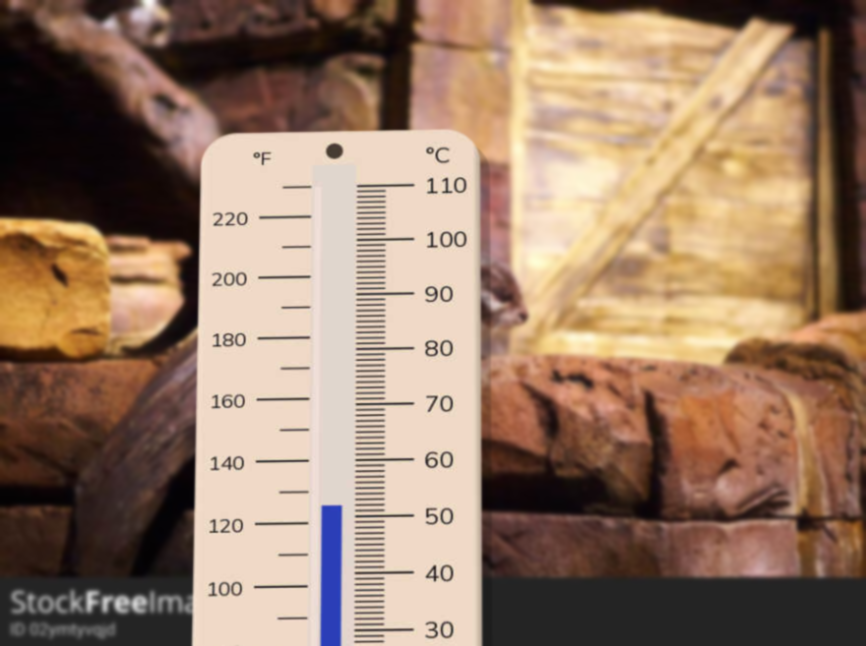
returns °C 52
